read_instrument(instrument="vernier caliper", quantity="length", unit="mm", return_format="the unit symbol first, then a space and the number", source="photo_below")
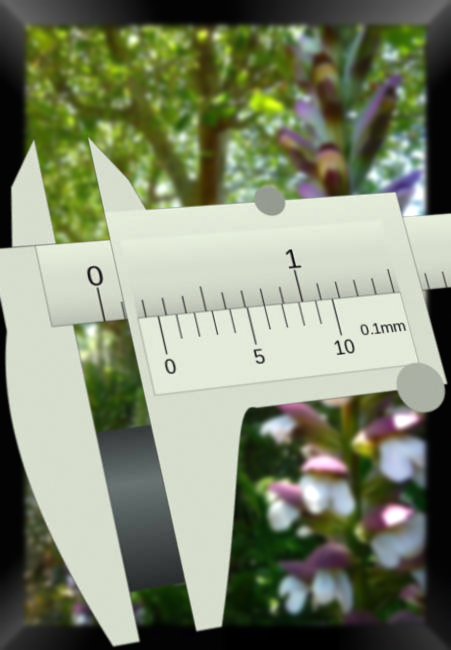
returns mm 2.6
